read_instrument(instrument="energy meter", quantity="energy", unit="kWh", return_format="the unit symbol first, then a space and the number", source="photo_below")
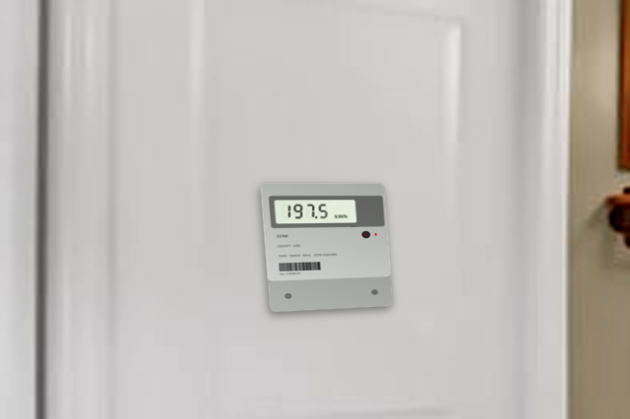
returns kWh 197.5
